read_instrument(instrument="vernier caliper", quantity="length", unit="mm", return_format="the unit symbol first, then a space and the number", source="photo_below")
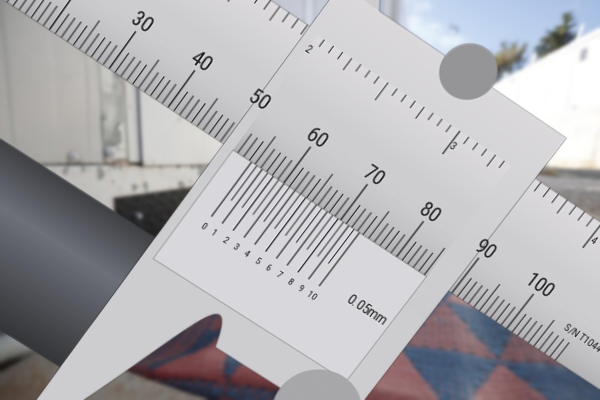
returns mm 54.4
